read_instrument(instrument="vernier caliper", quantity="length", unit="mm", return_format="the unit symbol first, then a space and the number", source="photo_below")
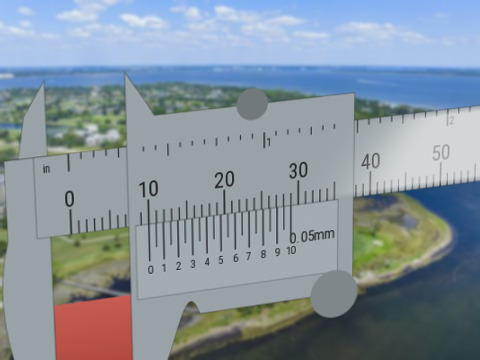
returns mm 10.0
